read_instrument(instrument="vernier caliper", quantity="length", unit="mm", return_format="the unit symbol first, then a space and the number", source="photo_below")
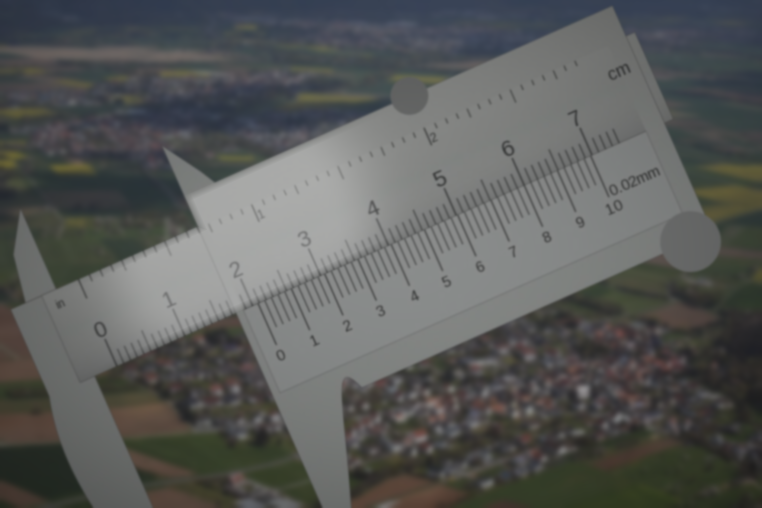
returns mm 20.8
